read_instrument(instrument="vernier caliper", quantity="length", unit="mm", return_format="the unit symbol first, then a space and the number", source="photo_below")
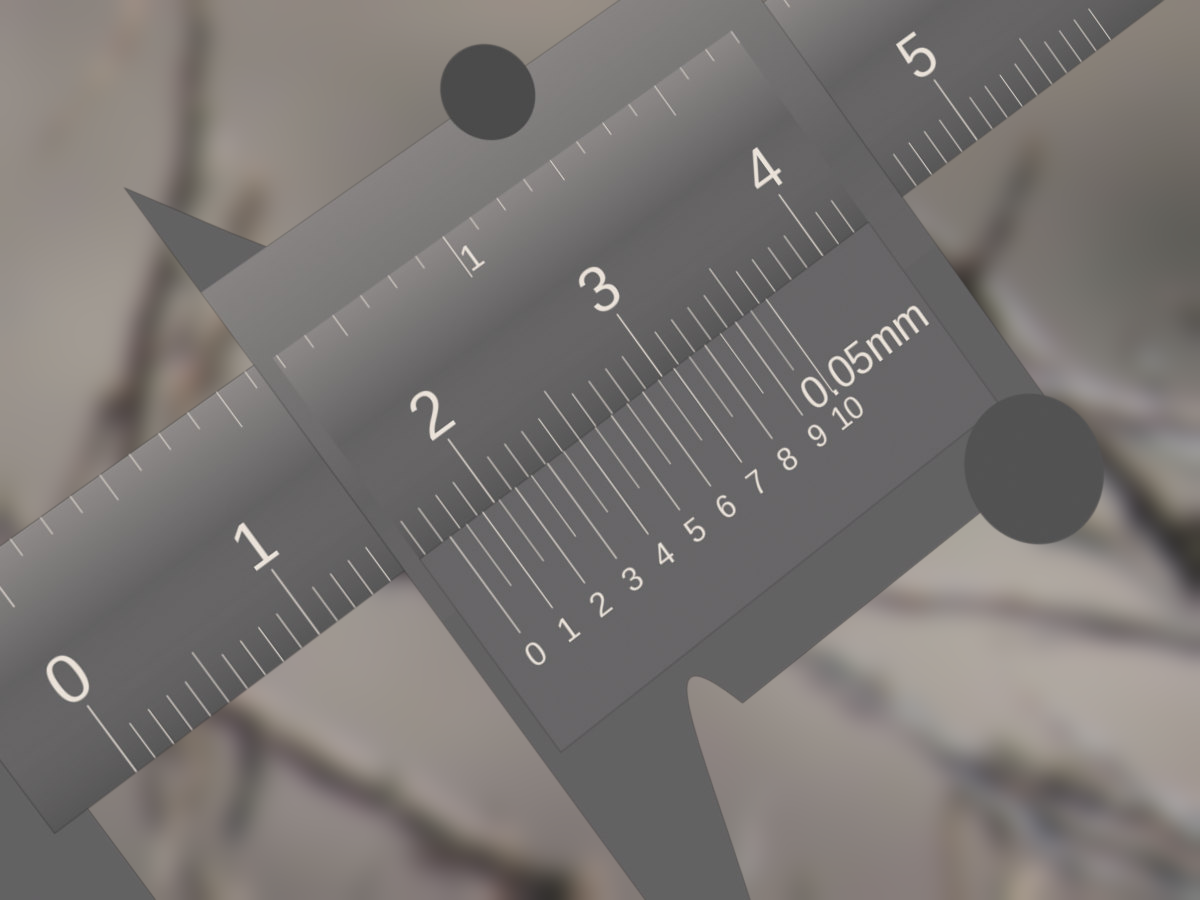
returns mm 17.4
